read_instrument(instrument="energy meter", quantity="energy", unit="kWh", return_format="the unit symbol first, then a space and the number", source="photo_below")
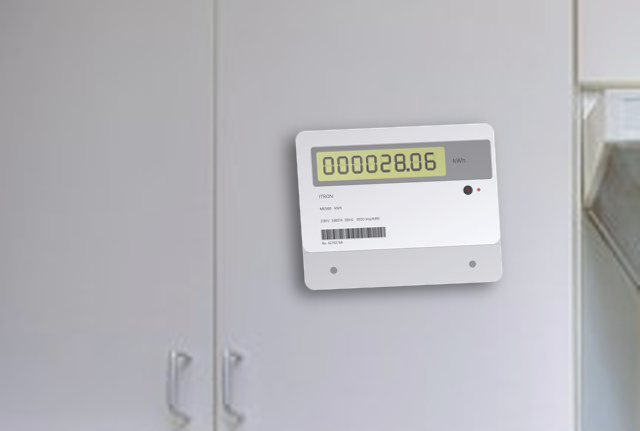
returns kWh 28.06
